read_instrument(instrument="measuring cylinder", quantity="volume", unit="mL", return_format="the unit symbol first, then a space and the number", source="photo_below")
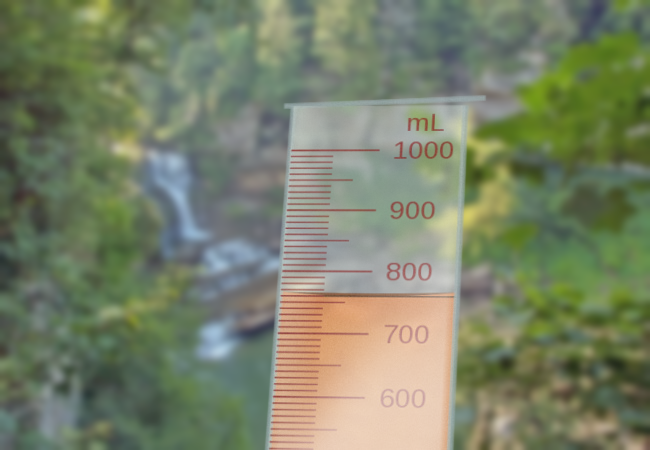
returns mL 760
